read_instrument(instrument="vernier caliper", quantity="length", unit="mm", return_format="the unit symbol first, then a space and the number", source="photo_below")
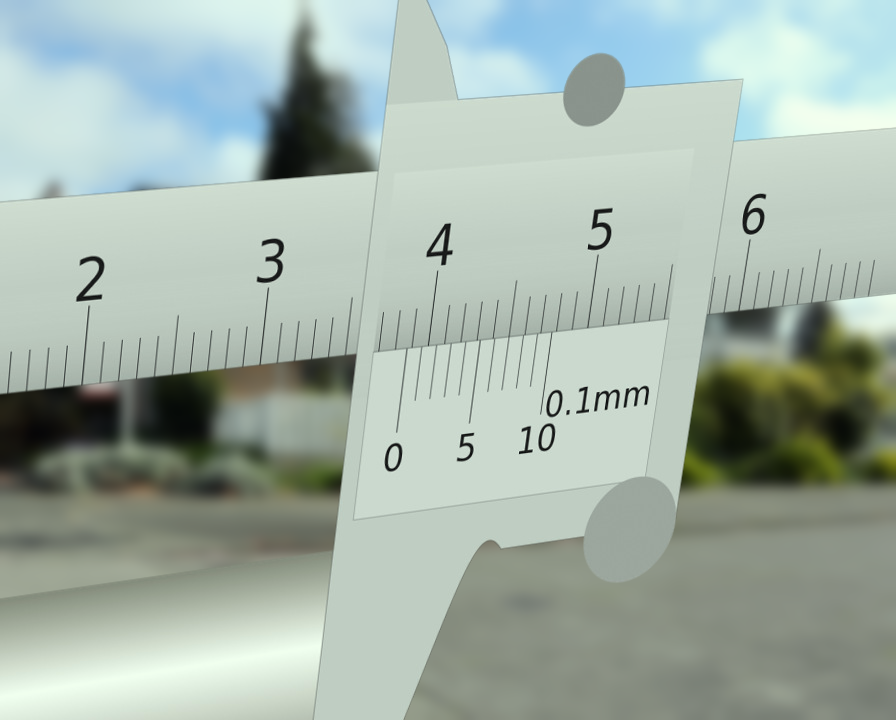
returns mm 38.7
